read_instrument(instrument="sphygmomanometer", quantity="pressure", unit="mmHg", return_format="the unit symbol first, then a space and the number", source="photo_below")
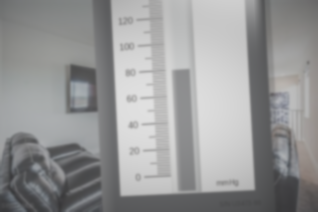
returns mmHg 80
